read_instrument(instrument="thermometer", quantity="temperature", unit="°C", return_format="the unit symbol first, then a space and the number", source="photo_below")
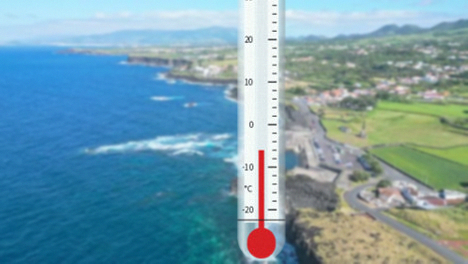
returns °C -6
